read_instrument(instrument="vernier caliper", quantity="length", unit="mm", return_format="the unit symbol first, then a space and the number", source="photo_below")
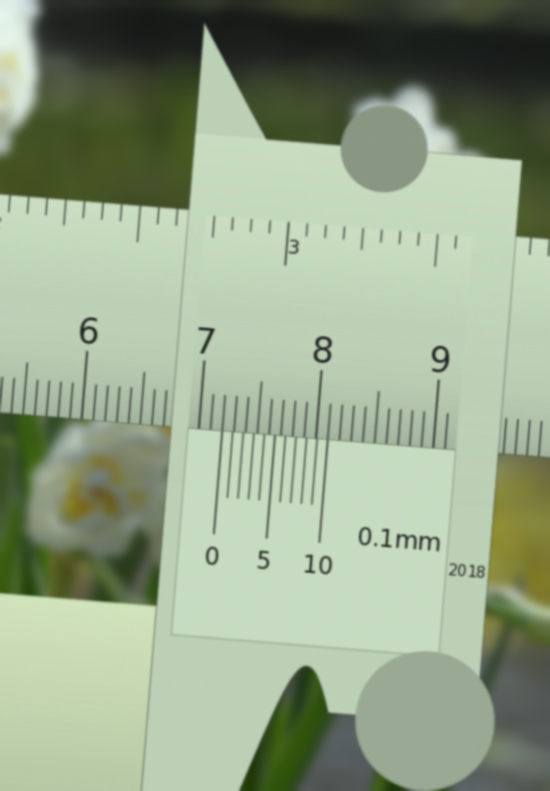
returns mm 72.0
